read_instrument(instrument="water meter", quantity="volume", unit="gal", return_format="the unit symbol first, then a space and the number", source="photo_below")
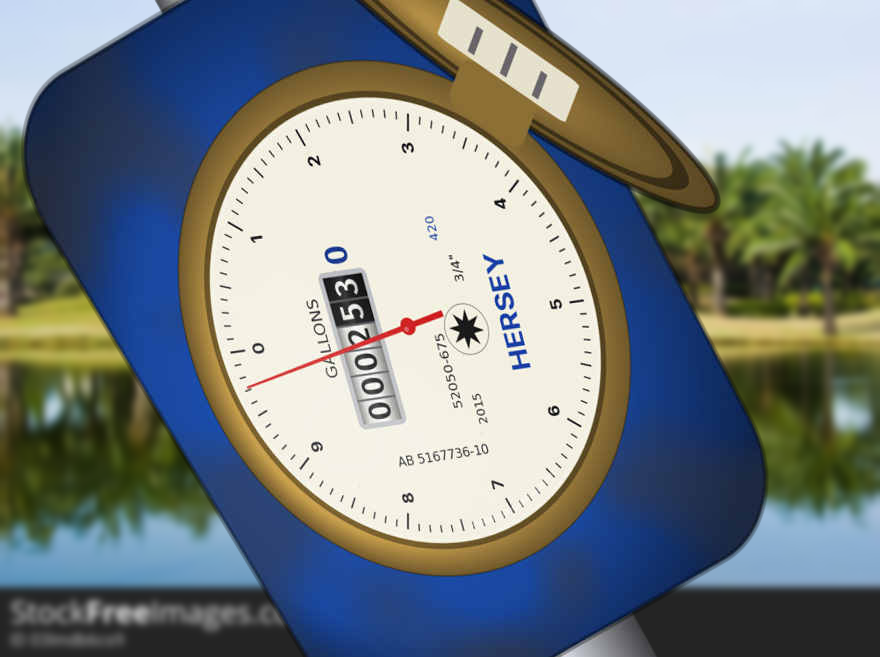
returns gal 2529.7
